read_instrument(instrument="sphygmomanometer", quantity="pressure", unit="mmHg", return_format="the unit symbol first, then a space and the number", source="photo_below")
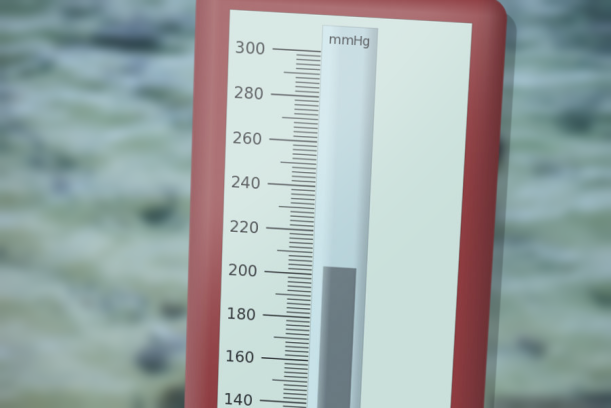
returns mmHg 204
